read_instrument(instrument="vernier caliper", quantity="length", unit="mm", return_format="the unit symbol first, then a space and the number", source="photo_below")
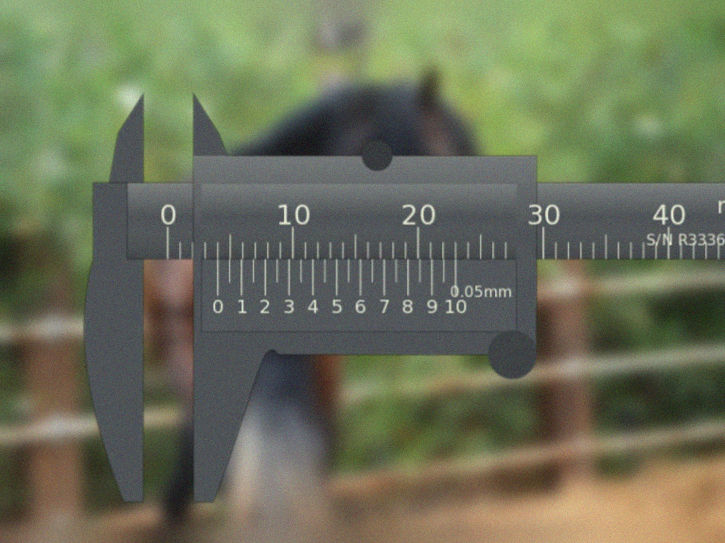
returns mm 4.0
